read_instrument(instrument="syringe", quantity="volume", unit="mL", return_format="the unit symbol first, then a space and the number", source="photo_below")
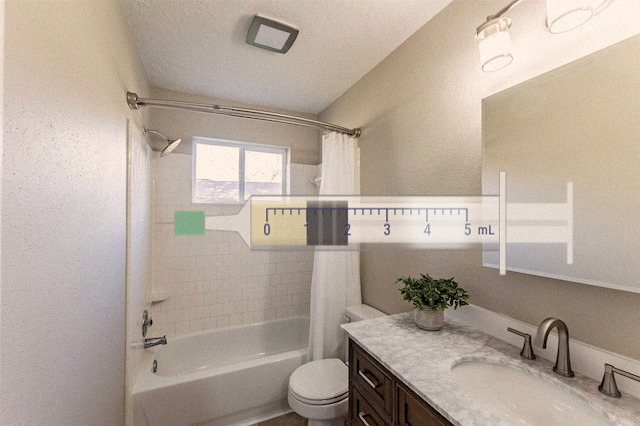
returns mL 1
